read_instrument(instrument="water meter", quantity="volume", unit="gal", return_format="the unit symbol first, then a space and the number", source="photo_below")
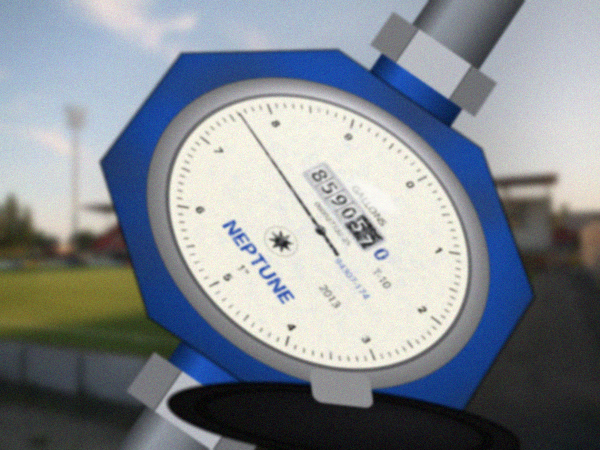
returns gal 8590567.6
